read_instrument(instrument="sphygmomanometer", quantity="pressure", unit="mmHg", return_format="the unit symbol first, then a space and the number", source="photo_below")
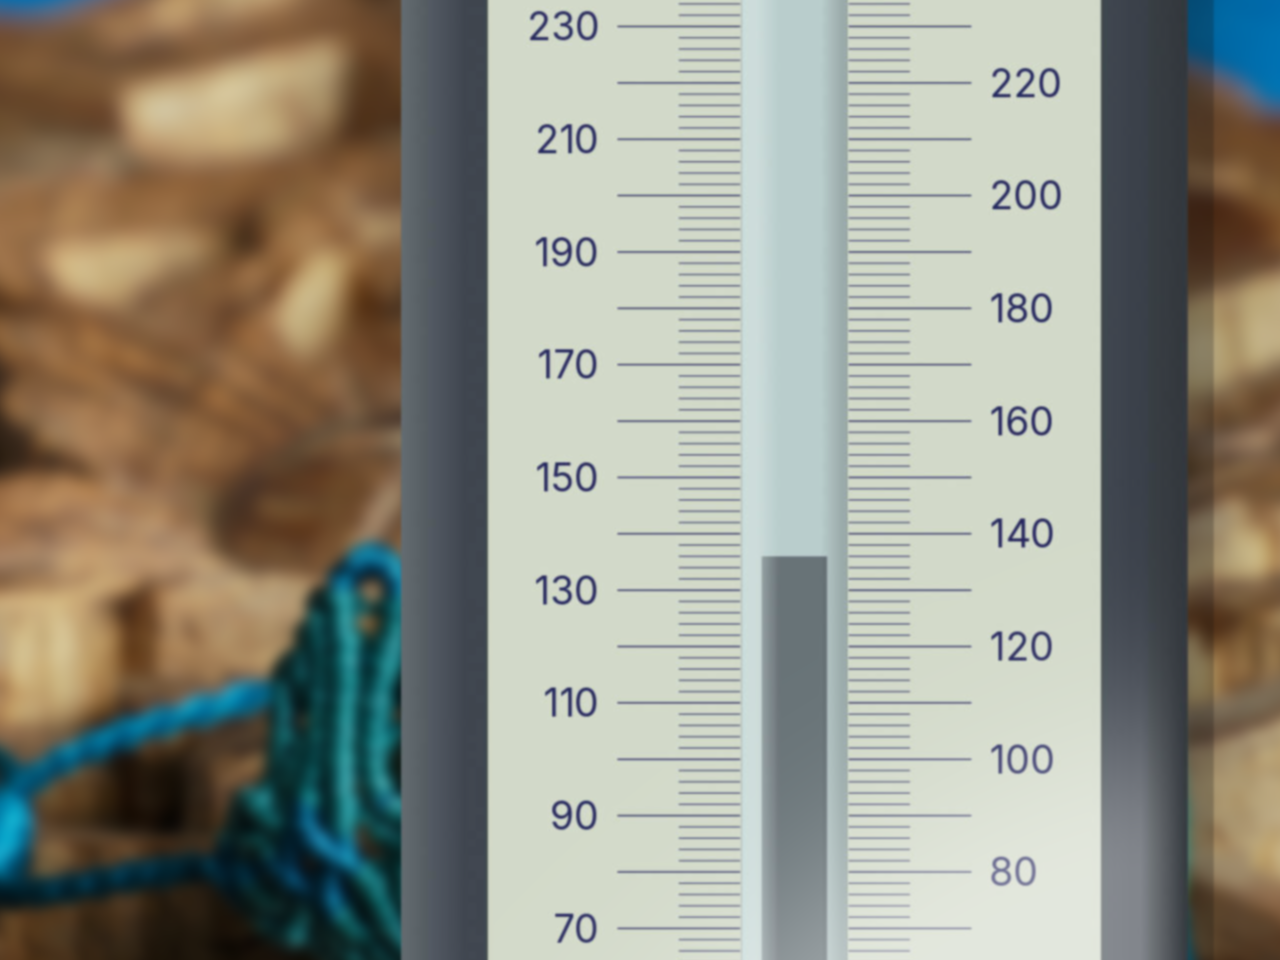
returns mmHg 136
